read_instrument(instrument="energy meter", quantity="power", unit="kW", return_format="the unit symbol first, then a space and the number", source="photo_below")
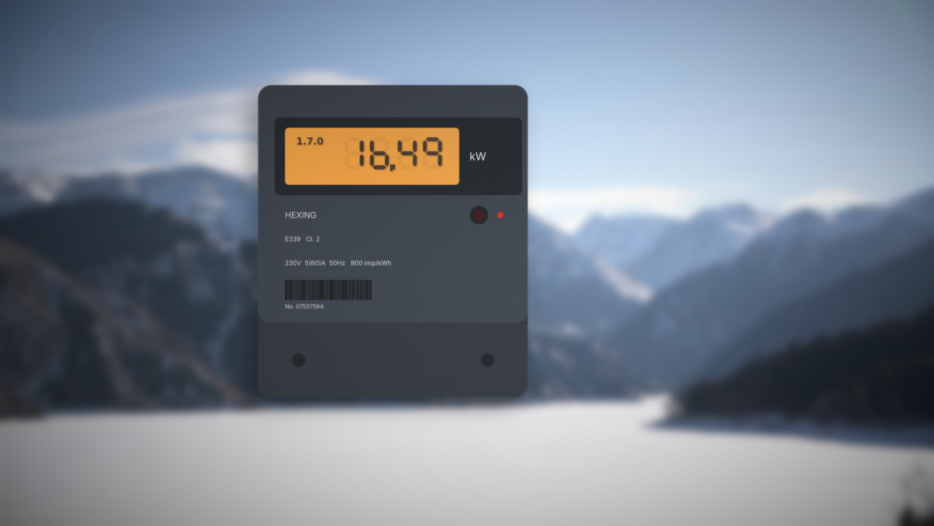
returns kW 16.49
